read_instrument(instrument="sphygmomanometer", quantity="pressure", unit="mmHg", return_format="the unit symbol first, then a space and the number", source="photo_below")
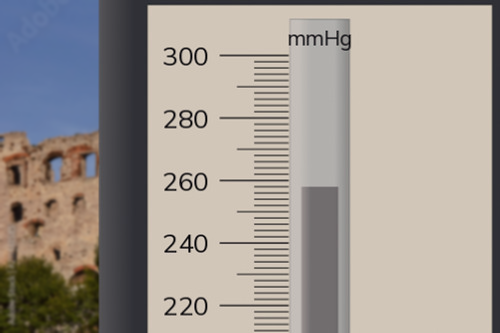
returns mmHg 258
